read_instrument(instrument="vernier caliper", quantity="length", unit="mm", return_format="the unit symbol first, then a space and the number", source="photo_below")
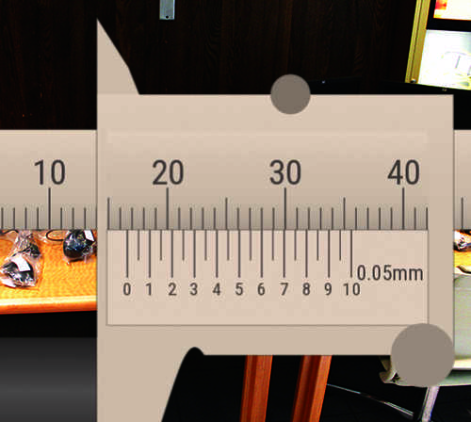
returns mm 16.6
